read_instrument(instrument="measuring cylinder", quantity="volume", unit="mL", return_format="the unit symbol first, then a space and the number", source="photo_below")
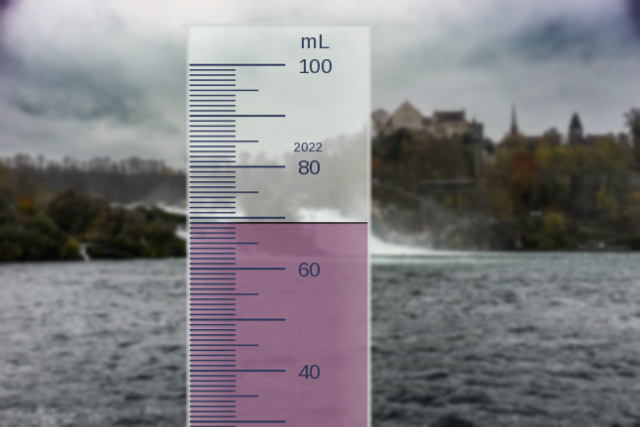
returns mL 69
